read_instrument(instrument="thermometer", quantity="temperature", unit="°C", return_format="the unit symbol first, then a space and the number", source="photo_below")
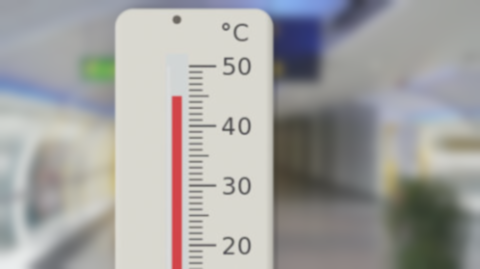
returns °C 45
